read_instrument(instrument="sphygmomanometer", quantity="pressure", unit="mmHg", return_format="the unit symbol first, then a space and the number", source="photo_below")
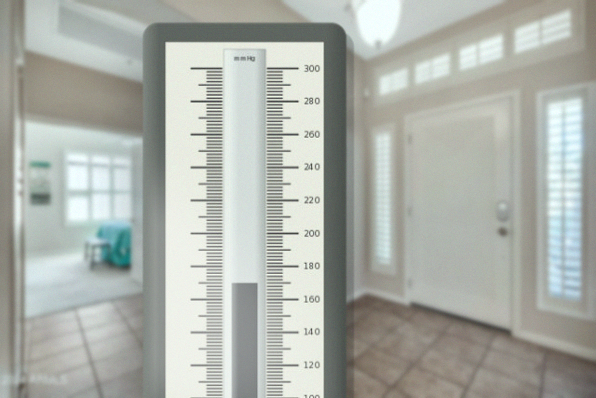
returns mmHg 170
